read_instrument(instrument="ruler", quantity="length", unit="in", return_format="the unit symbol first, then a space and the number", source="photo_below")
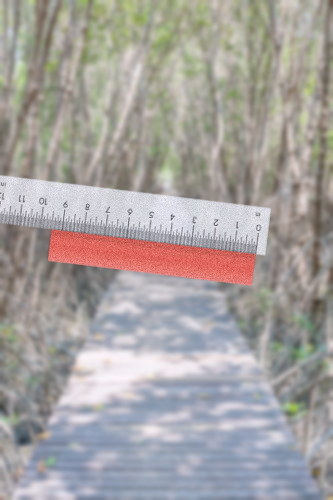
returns in 9.5
